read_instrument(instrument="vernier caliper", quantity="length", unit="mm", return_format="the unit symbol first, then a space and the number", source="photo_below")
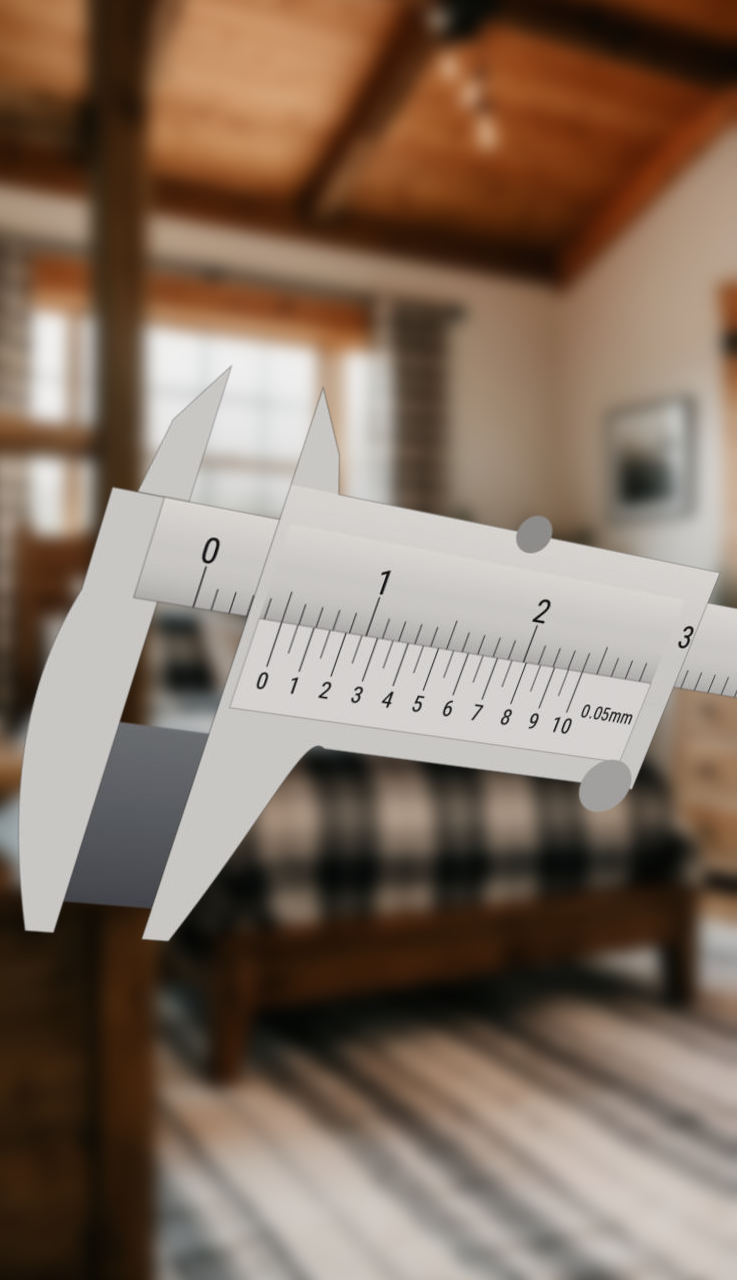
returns mm 5.0
